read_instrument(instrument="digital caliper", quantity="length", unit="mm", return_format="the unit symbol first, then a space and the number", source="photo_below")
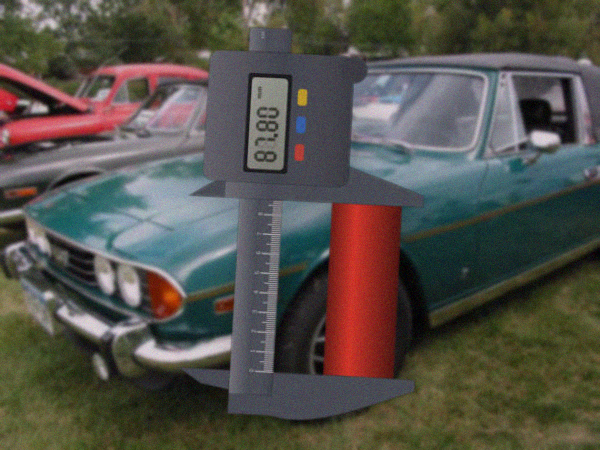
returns mm 87.80
